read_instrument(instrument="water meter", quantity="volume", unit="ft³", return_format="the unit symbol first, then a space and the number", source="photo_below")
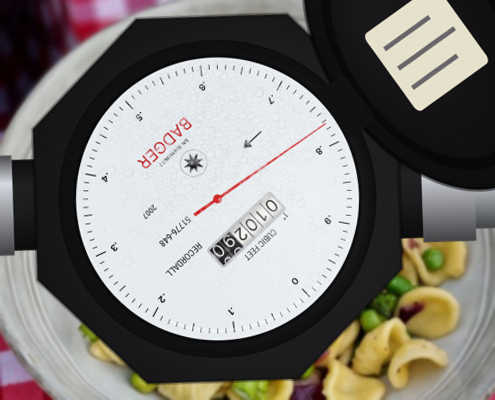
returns ft³ 10289.77
